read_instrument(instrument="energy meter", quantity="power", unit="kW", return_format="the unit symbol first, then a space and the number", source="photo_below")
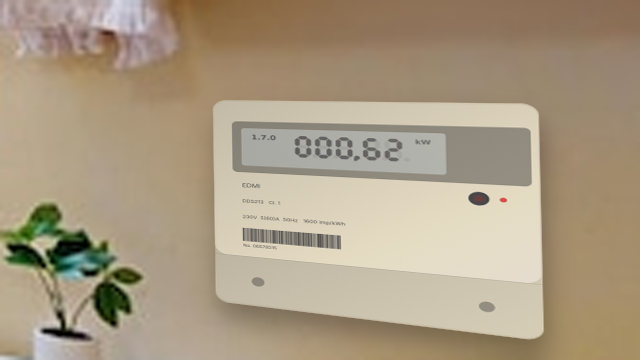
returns kW 0.62
